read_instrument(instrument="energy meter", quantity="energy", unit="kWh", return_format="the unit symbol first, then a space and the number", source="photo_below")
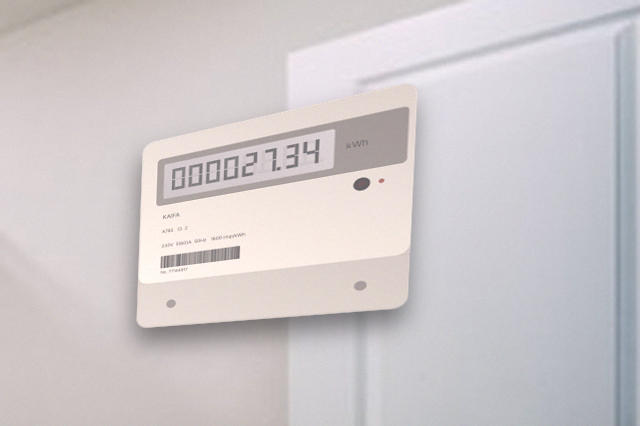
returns kWh 27.34
